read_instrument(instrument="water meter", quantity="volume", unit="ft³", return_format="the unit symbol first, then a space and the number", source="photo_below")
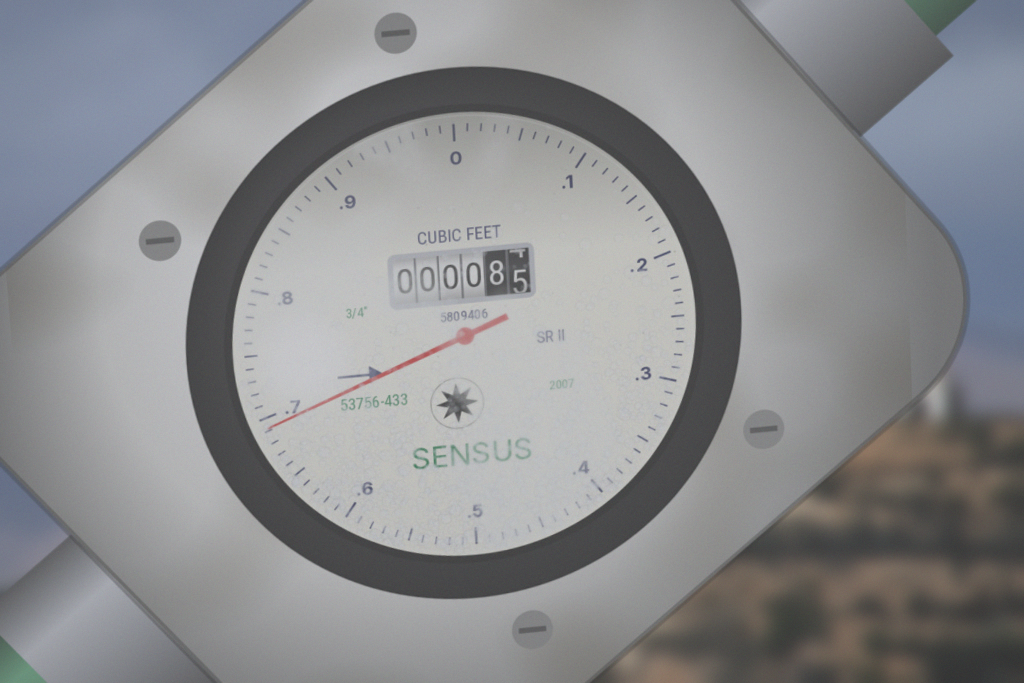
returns ft³ 84.69
